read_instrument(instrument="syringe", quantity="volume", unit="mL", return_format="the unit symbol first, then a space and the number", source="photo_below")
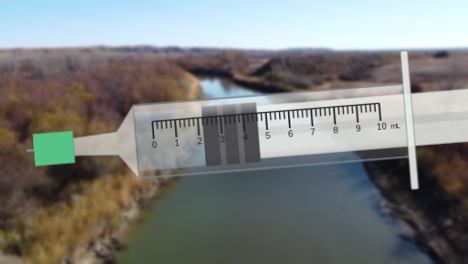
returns mL 2.2
